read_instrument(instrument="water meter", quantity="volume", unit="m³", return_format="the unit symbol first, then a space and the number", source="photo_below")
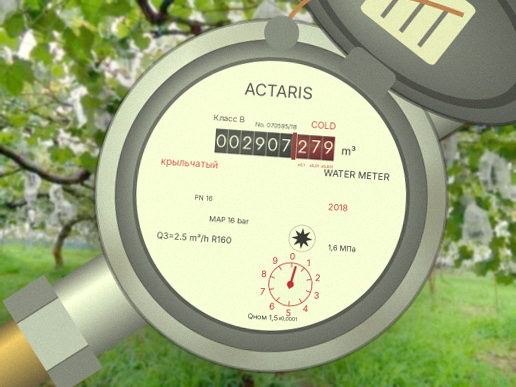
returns m³ 2907.2790
